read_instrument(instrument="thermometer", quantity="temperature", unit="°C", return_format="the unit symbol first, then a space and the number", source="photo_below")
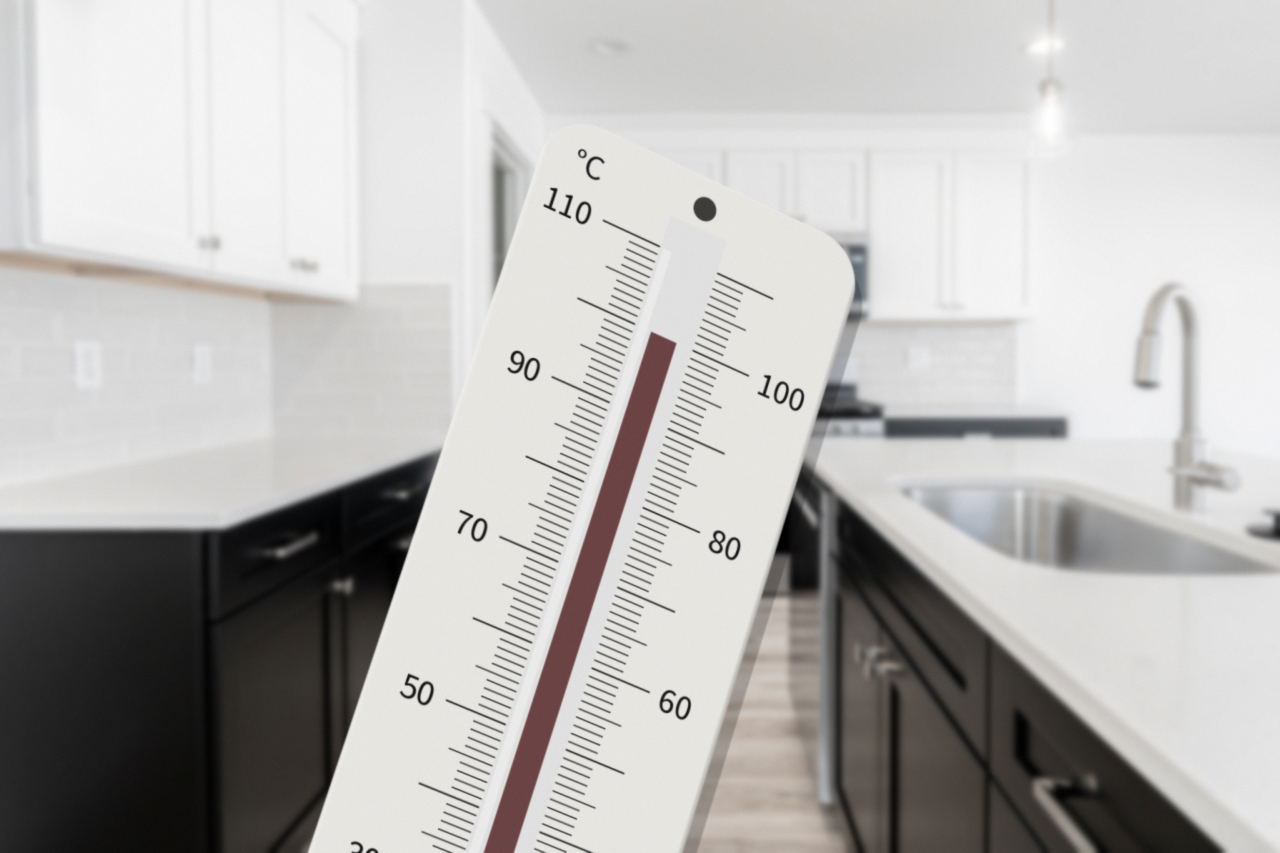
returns °C 100
